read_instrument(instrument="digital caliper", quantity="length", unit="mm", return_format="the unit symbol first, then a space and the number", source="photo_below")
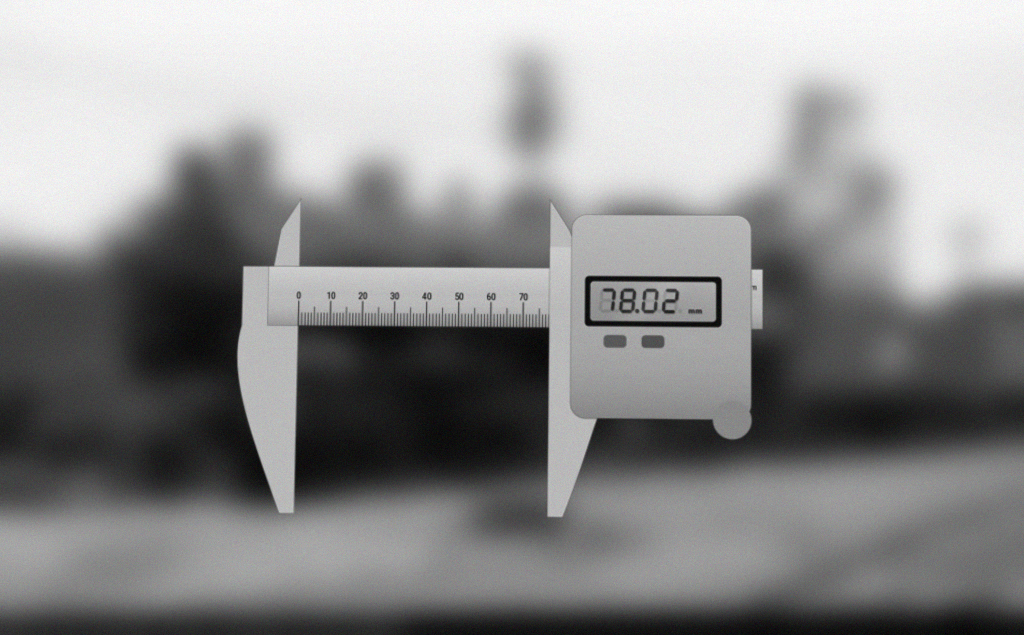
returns mm 78.02
